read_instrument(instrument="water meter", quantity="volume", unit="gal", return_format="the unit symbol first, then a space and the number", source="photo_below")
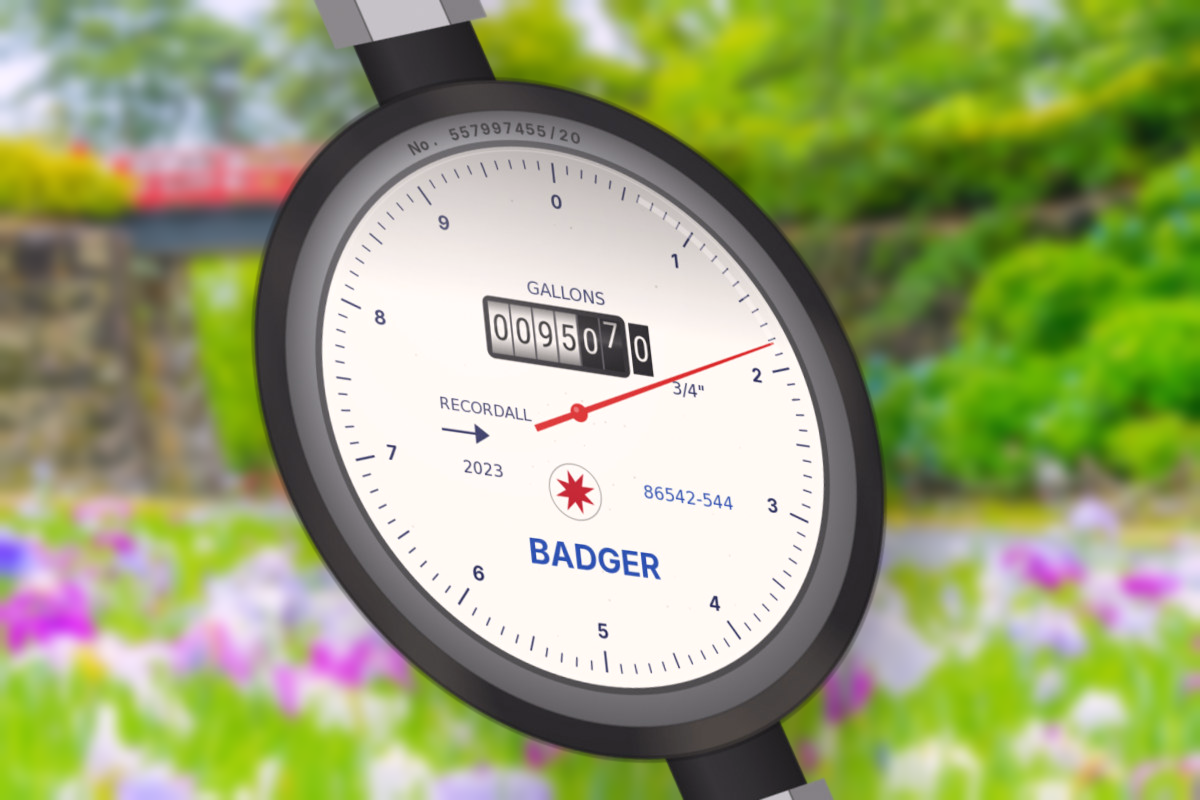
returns gal 95071.8
